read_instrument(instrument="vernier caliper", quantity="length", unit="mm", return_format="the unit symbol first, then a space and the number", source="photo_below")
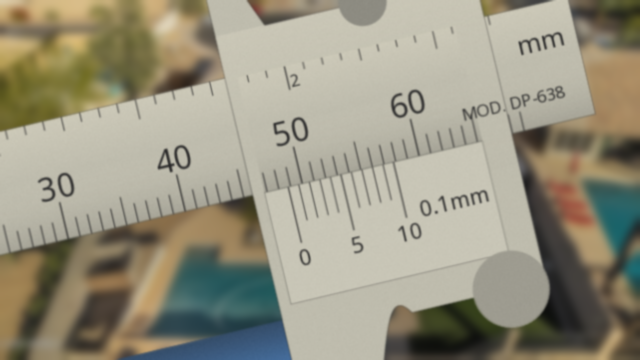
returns mm 48.8
